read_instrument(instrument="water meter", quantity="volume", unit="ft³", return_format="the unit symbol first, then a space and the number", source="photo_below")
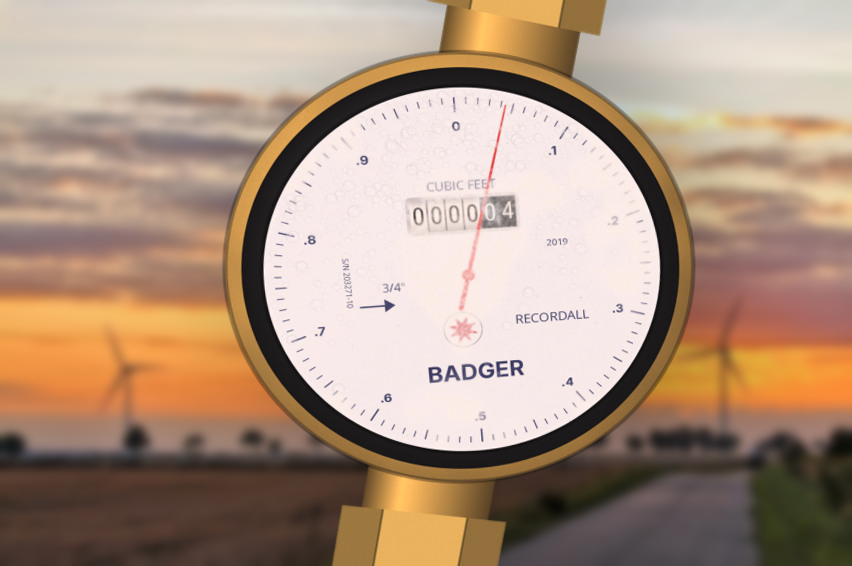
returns ft³ 4.04
